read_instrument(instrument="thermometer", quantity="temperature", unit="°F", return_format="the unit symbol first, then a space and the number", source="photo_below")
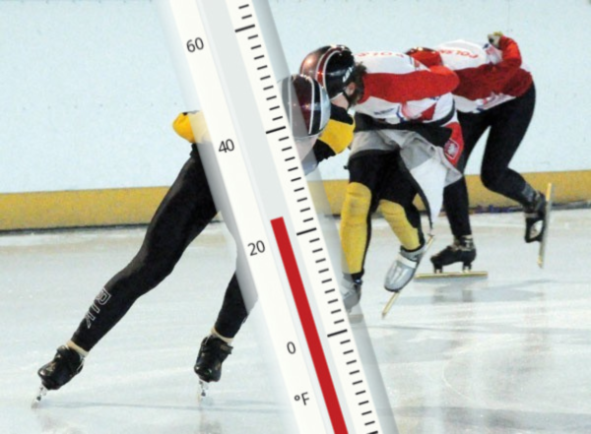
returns °F 24
